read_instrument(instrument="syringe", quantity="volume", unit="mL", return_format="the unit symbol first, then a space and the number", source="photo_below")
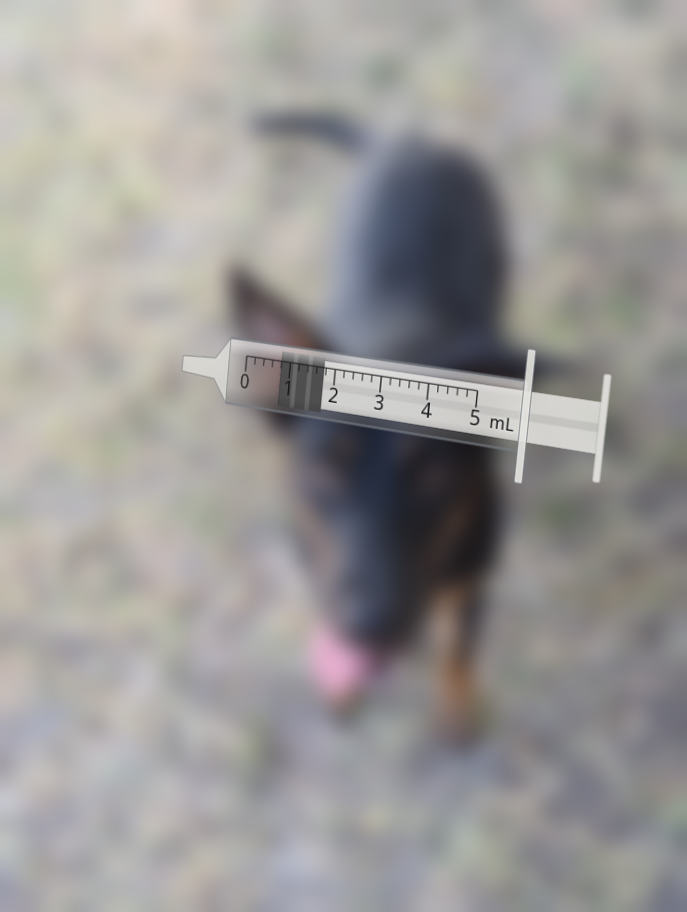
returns mL 0.8
